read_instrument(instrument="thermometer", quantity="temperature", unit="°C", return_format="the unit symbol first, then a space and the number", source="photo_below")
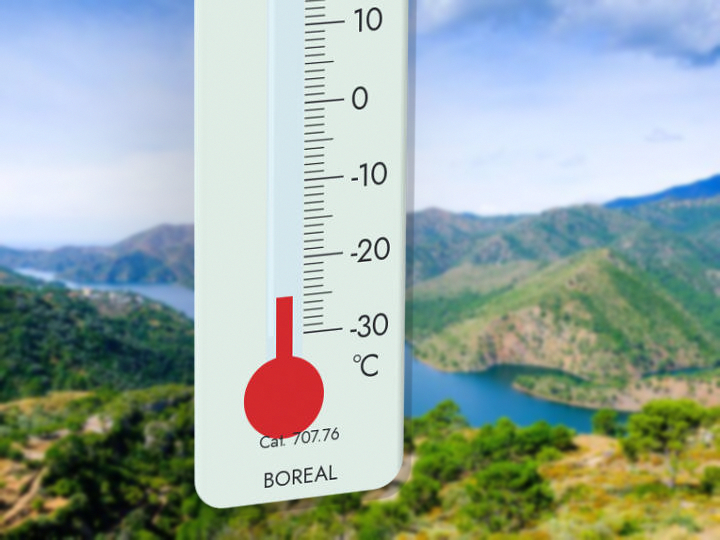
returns °C -25
